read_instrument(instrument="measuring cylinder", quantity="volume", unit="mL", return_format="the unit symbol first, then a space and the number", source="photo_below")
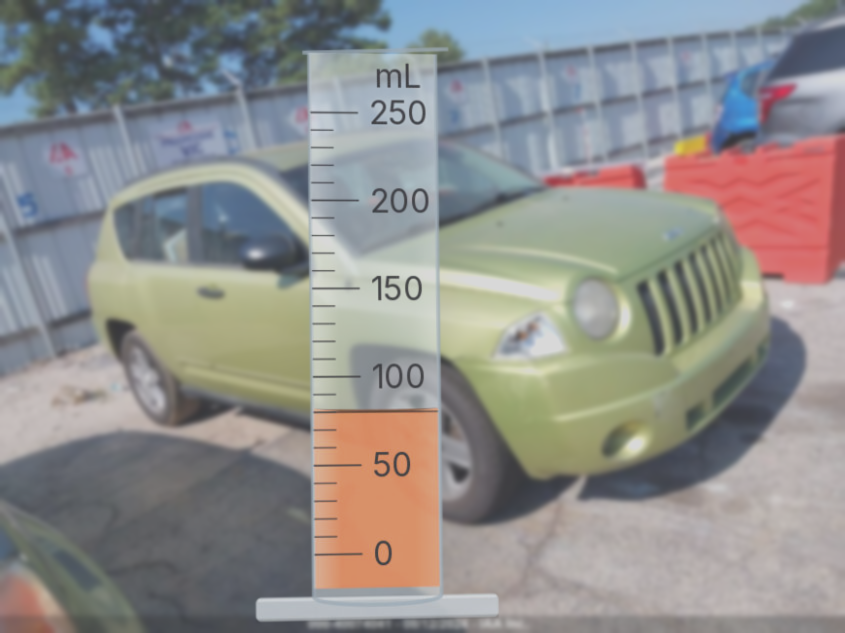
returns mL 80
